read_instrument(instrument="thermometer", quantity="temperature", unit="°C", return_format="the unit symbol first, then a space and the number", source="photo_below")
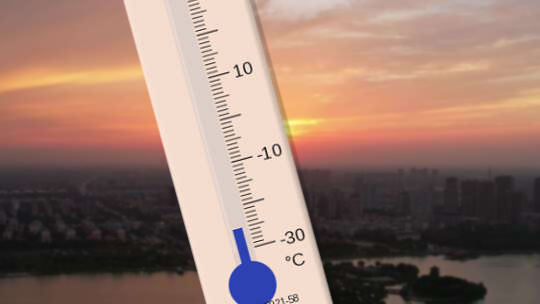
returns °C -25
